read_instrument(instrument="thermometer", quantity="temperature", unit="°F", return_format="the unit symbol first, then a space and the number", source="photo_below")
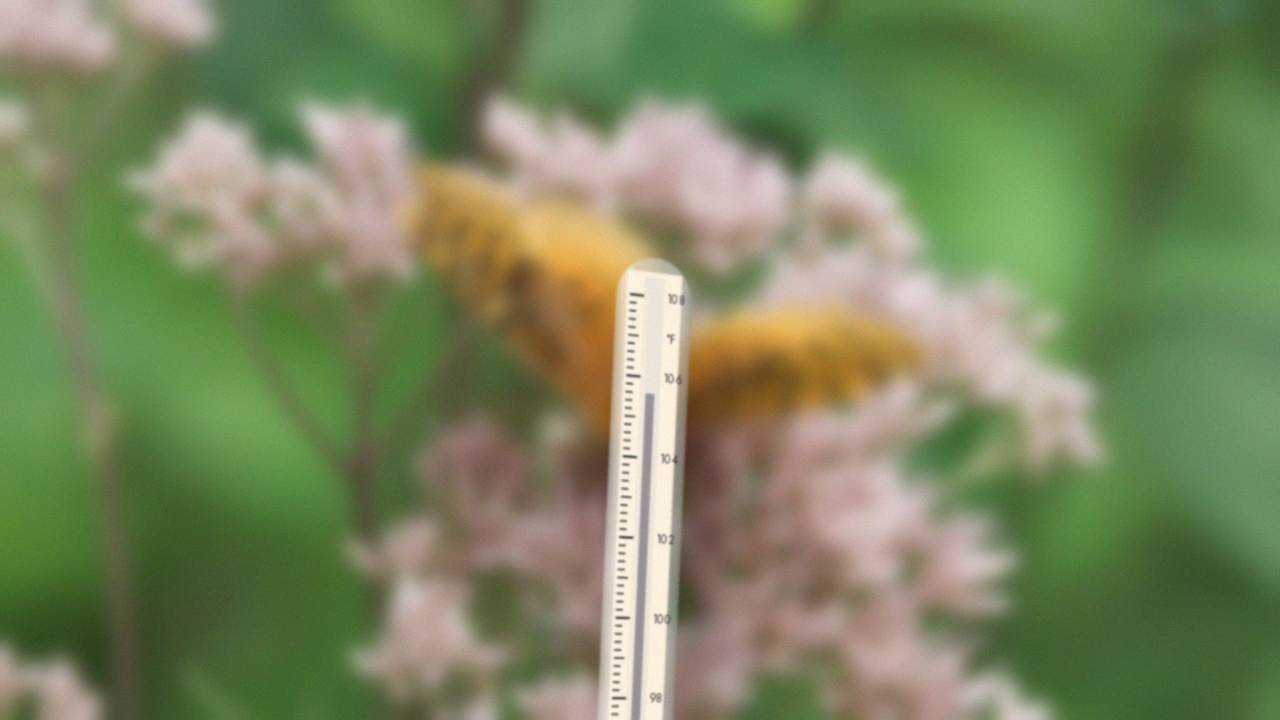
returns °F 105.6
